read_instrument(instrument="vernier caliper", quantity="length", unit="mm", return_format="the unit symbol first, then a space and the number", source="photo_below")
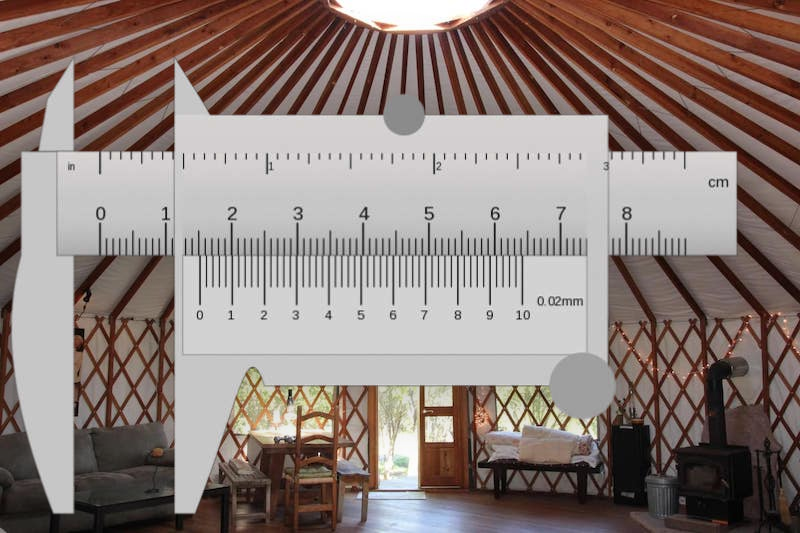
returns mm 15.2
